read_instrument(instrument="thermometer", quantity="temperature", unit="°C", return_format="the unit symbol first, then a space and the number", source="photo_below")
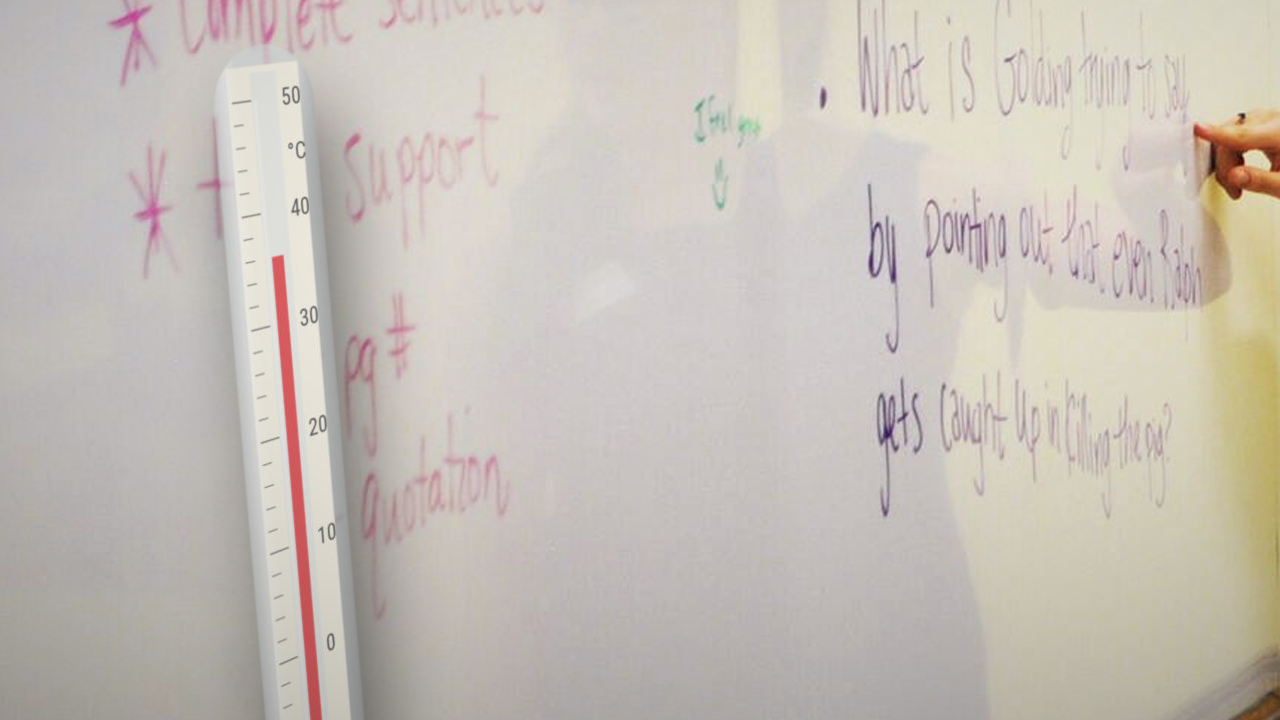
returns °C 36
